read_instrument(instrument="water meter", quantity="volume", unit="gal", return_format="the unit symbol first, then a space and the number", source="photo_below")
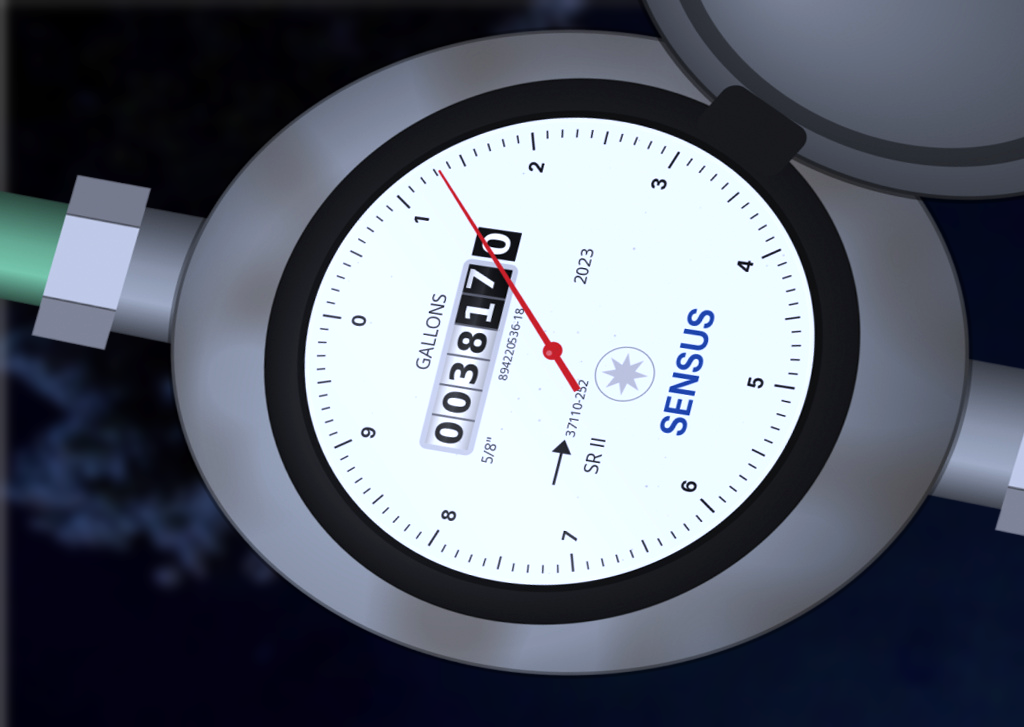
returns gal 38171.3
